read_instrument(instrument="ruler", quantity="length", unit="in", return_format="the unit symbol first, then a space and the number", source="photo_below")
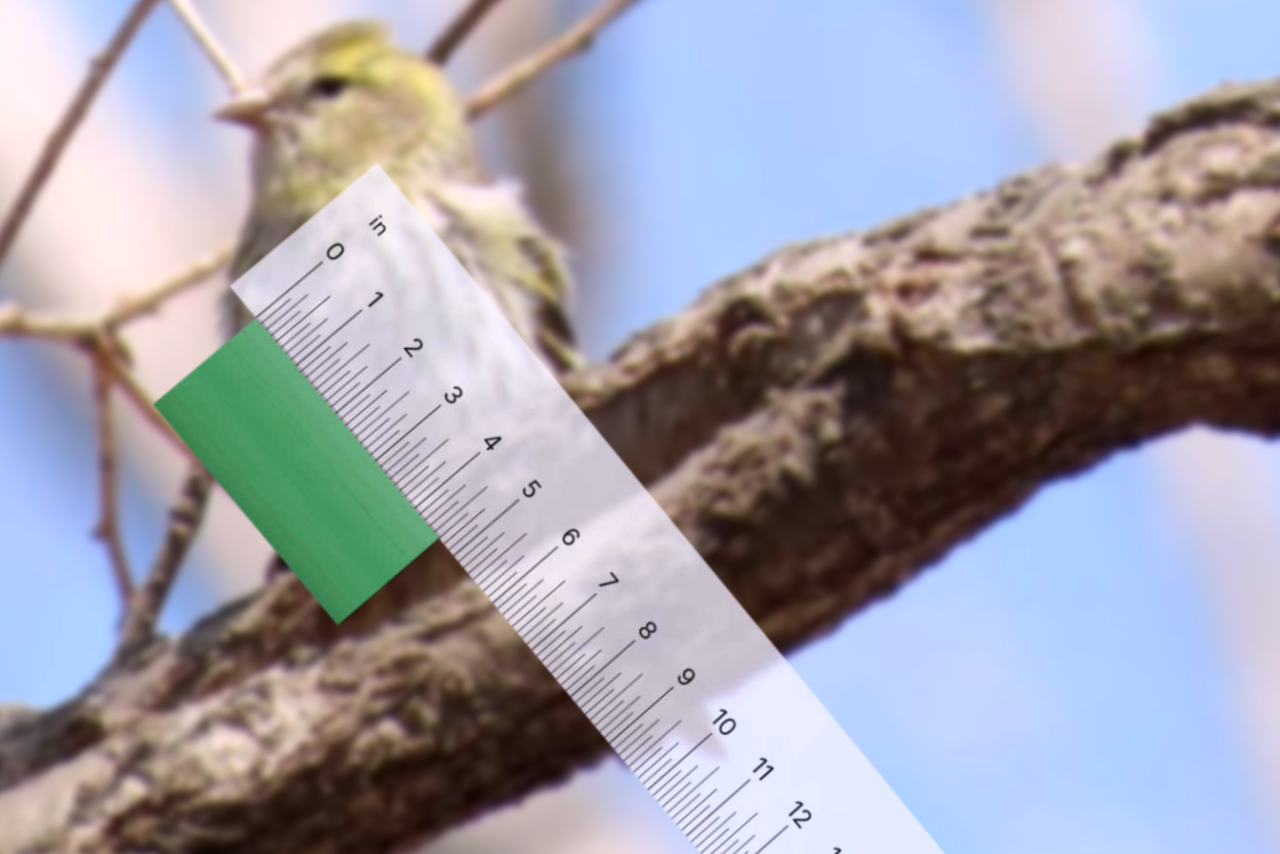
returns in 4.625
